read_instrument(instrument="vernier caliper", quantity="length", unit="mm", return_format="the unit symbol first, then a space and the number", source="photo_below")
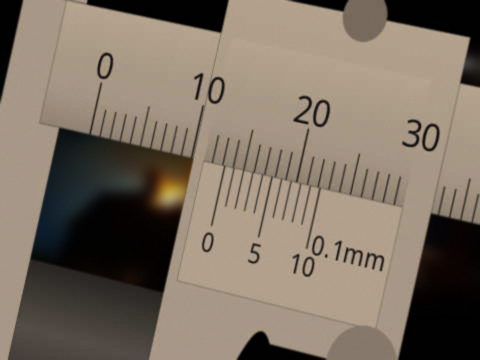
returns mm 13.2
